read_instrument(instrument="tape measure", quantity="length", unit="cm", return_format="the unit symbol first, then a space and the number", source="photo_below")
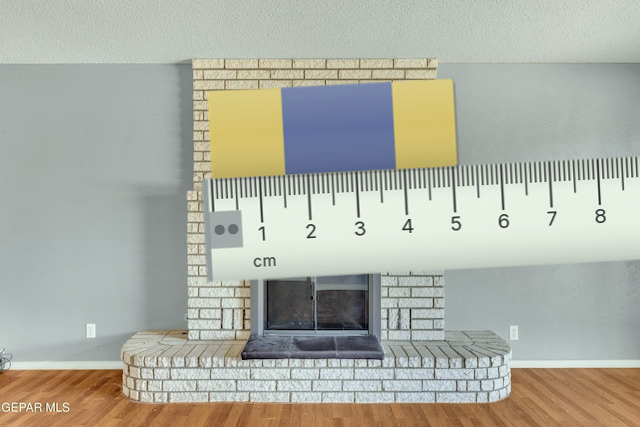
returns cm 5.1
